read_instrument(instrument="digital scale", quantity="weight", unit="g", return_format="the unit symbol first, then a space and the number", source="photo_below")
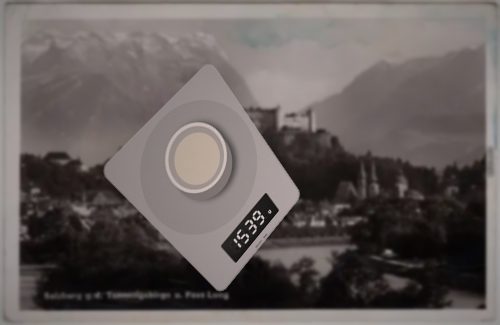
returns g 1539
